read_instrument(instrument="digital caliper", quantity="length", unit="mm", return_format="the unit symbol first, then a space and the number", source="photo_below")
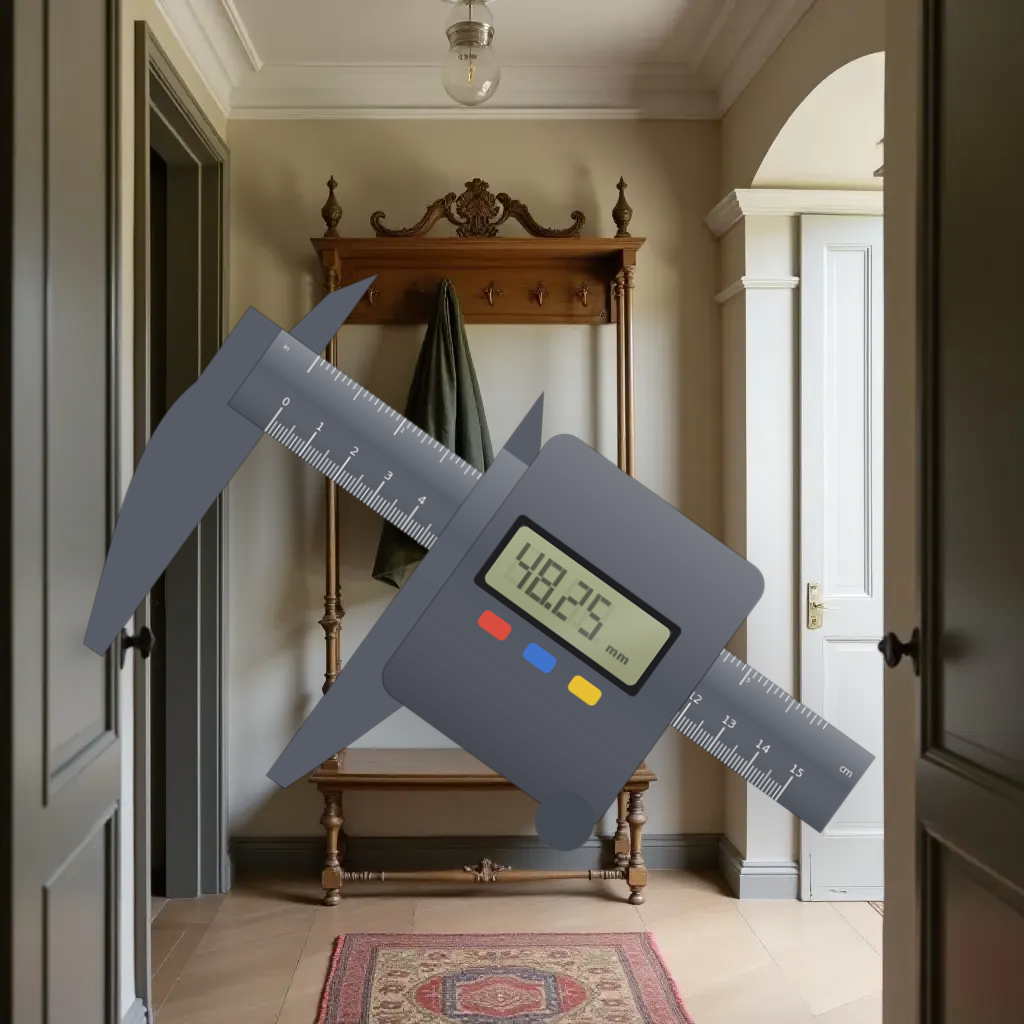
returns mm 48.25
